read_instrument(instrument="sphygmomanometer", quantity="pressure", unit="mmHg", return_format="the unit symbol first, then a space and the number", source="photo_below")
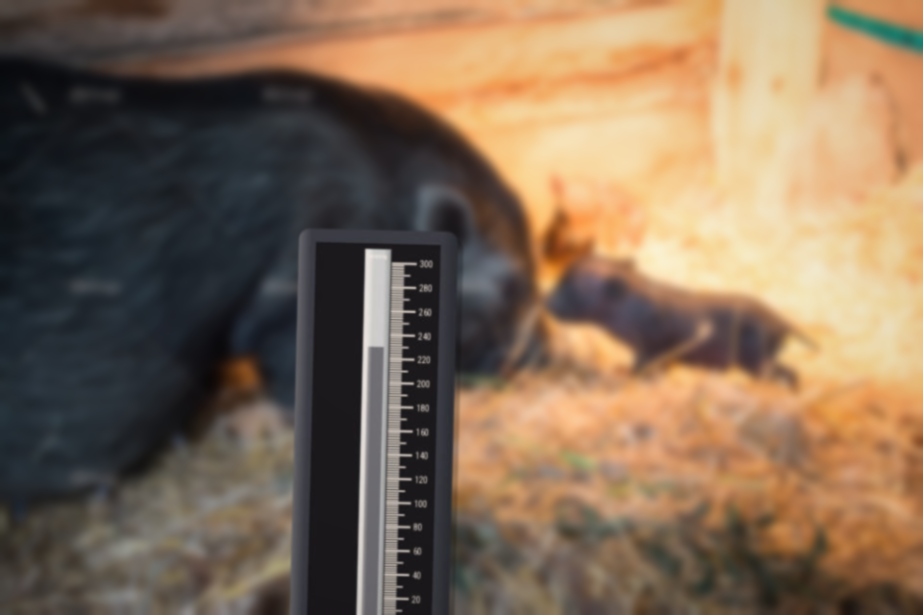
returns mmHg 230
